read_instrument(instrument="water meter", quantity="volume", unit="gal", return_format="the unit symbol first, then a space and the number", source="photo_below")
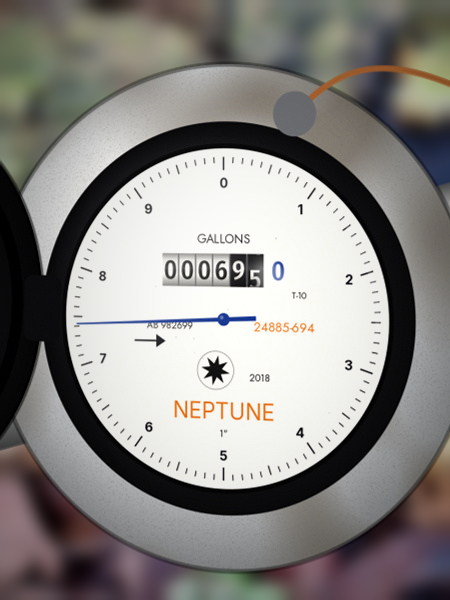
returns gal 6947.4
